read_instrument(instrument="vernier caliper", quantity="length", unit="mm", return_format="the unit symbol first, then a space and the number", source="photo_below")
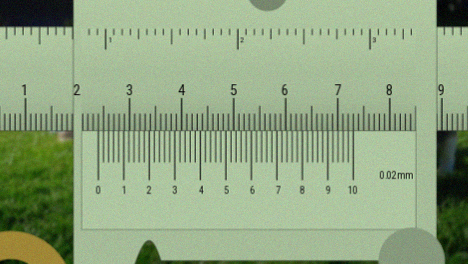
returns mm 24.0
